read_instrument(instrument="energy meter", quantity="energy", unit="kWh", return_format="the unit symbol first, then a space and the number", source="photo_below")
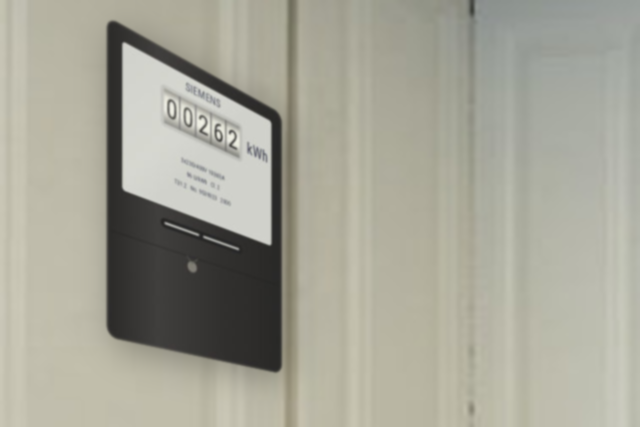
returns kWh 262
